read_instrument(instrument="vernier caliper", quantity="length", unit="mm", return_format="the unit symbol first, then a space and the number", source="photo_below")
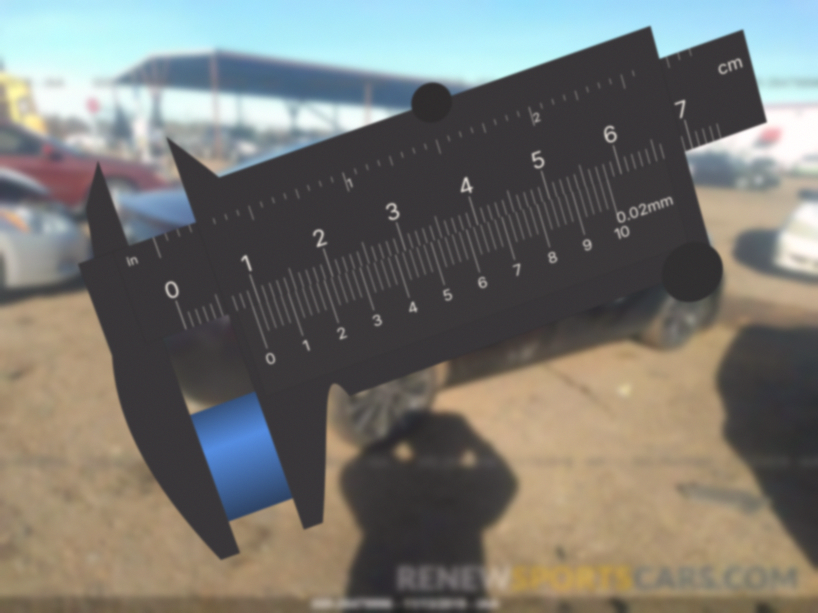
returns mm 9.0
